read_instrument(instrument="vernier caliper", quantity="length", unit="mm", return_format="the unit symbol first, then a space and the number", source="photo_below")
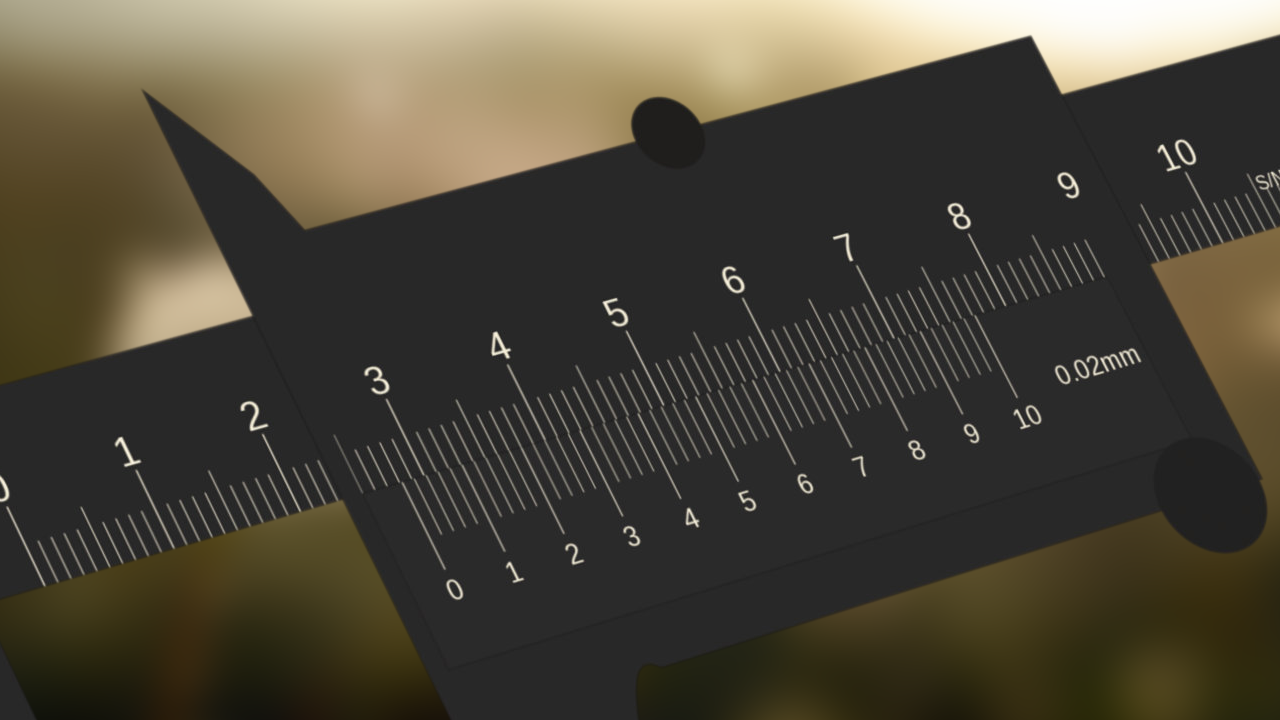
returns mm 28.2
